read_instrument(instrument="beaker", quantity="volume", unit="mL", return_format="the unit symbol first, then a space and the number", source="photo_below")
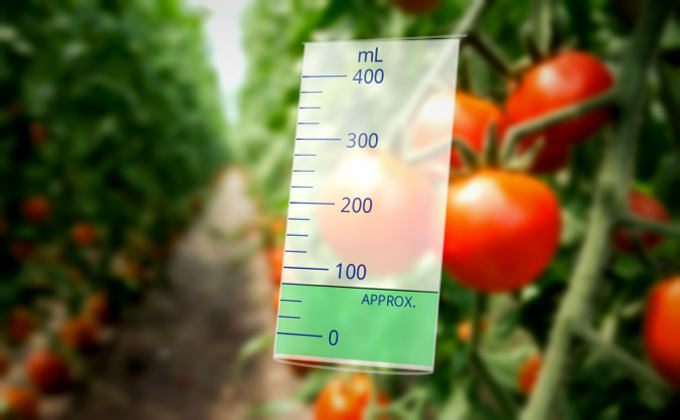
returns mL 75
